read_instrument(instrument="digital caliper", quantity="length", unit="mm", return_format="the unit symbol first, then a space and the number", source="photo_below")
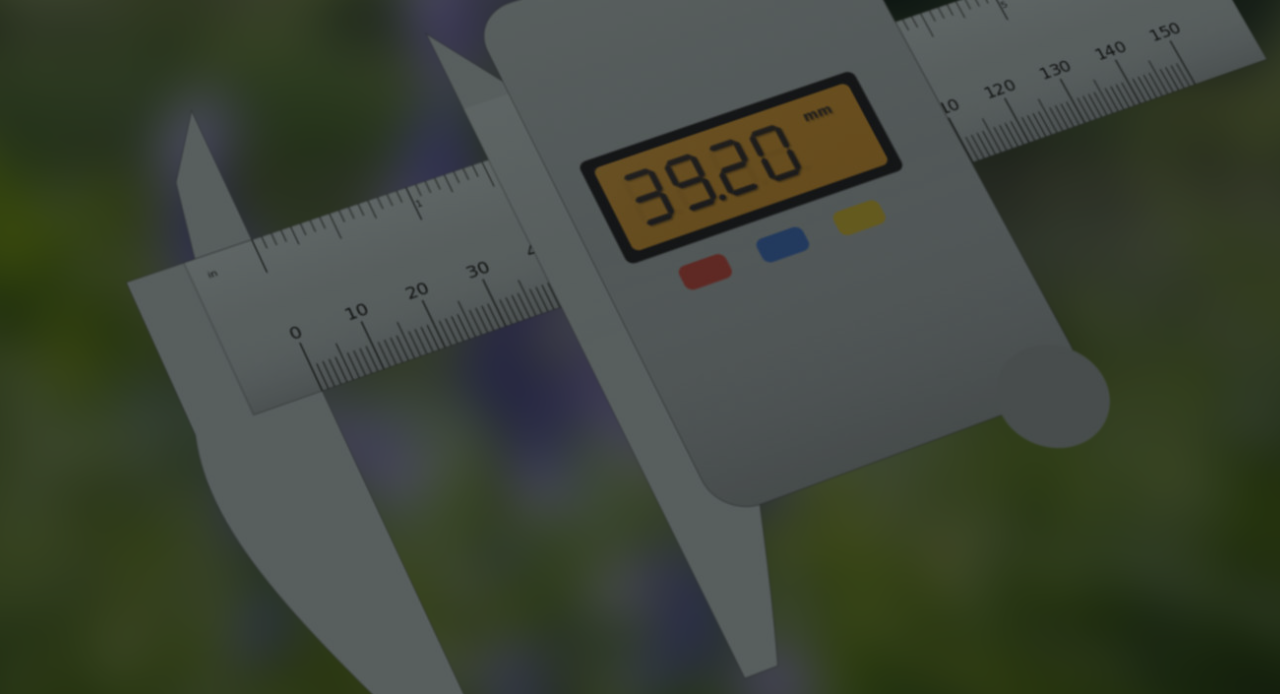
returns mm 39.20
